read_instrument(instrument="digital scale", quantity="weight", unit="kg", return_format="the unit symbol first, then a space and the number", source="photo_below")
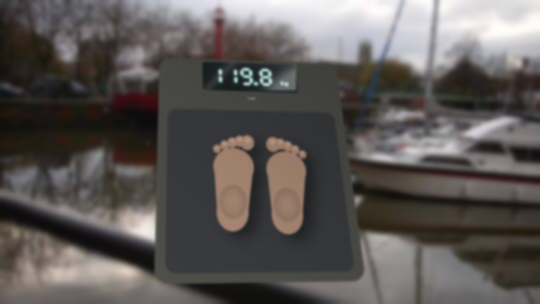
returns kg 119.8
